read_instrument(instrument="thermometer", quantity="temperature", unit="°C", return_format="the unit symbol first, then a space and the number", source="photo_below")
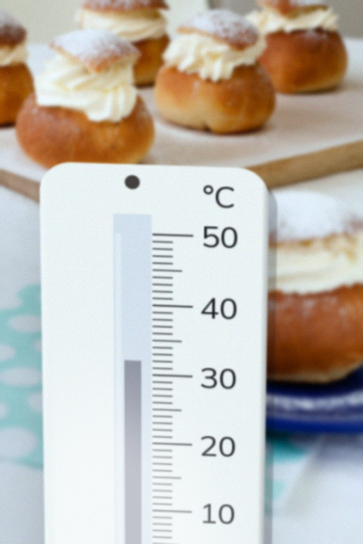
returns °C 32
